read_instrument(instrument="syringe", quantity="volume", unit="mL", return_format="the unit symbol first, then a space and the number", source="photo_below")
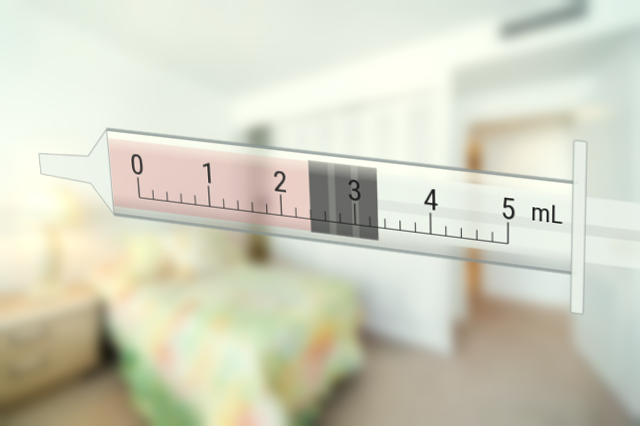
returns mL 2.4
